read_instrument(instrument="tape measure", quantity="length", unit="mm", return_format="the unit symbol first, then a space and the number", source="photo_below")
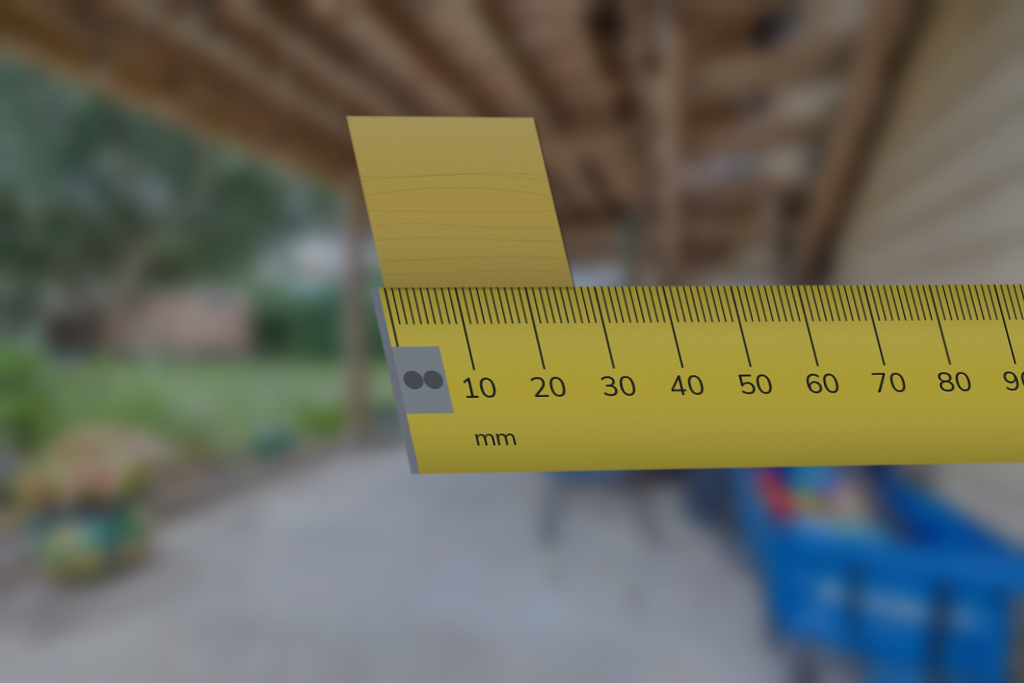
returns mm 27
